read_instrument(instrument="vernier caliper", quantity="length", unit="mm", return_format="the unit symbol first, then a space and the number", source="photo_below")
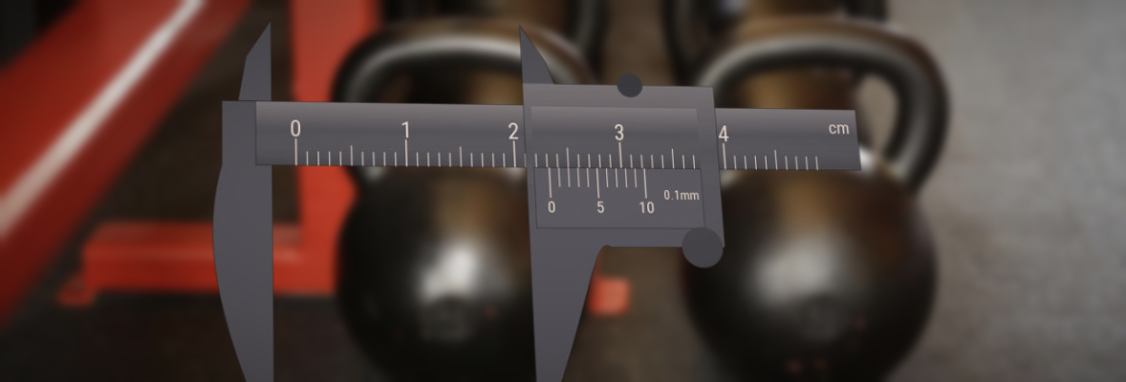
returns mm 23.2
